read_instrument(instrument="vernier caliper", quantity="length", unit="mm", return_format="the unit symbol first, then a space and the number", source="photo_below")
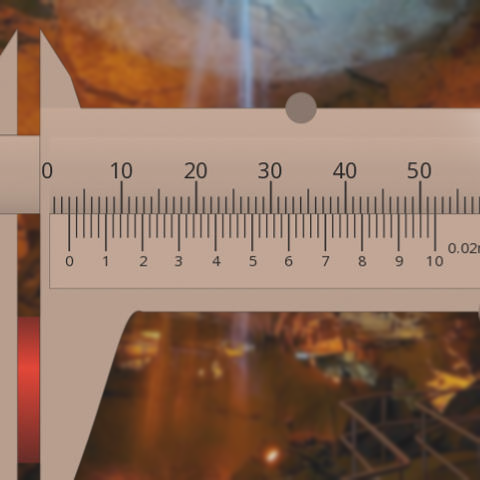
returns mm 3.0
